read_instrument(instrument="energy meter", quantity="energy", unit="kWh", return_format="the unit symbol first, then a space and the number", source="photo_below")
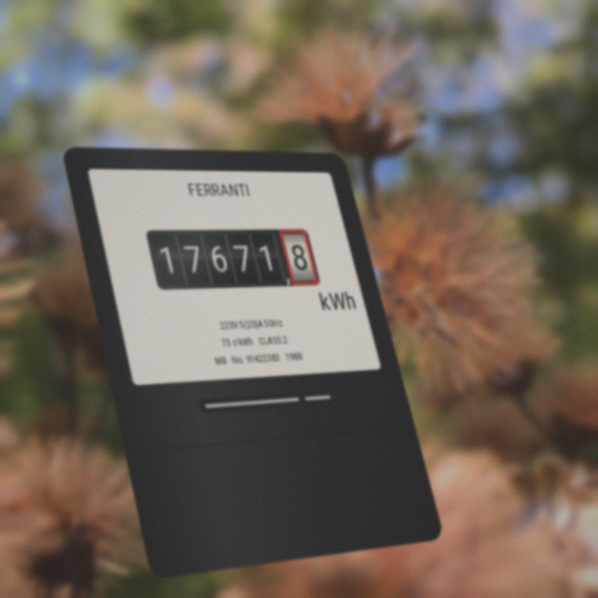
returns kWh 17671.8
